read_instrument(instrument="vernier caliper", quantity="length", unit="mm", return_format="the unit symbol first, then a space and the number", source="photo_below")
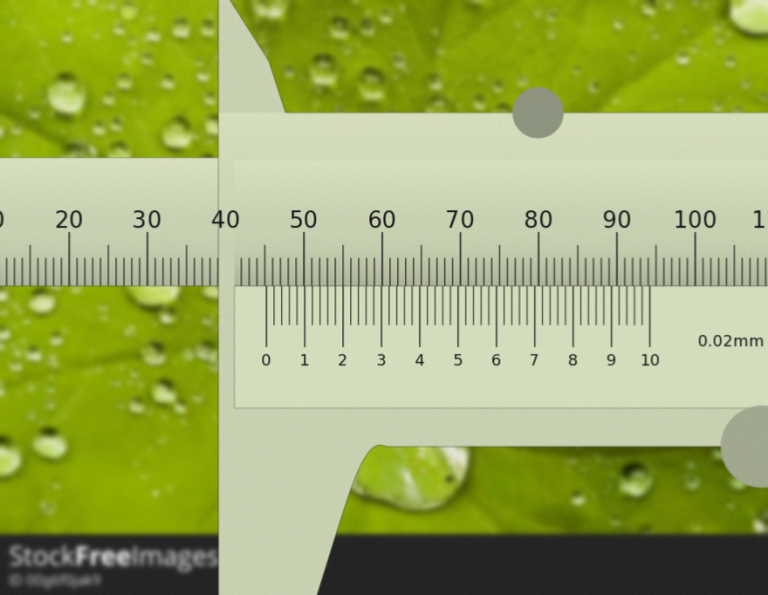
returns mm 45.2
